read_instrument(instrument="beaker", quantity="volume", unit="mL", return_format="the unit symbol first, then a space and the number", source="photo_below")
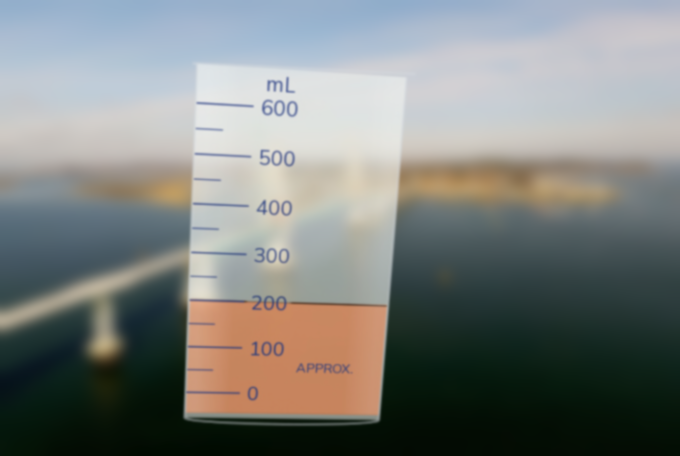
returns mL 200
